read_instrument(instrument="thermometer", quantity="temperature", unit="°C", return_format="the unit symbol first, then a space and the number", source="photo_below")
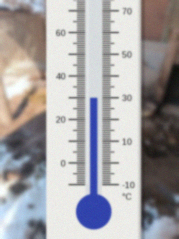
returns °C 30
